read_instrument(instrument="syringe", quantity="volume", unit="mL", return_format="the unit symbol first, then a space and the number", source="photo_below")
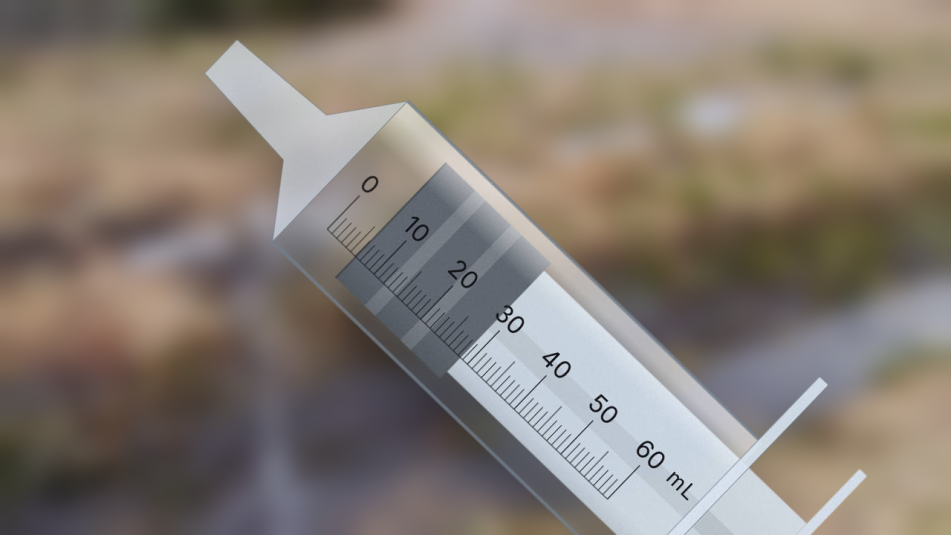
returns mL 6
